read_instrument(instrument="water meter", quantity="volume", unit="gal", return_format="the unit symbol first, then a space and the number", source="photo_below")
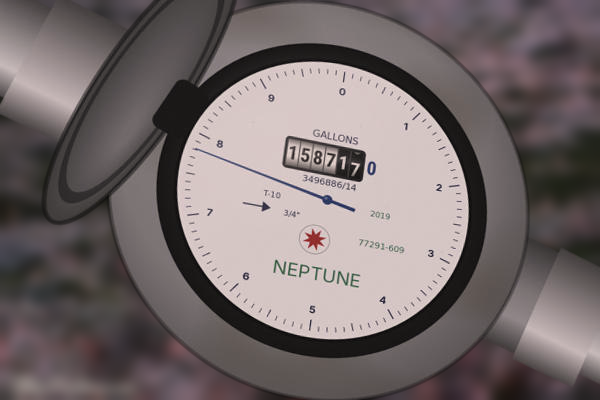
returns gal 1587167.8
